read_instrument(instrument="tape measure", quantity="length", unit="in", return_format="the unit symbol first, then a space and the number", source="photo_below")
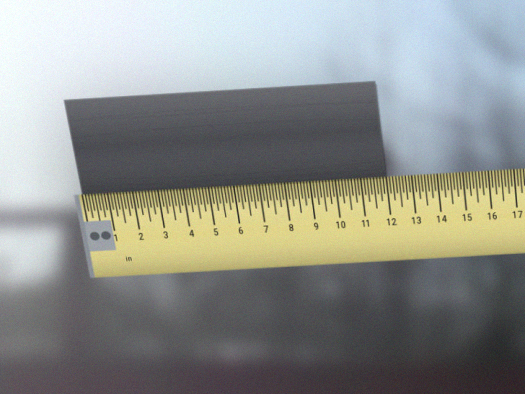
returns in 12
